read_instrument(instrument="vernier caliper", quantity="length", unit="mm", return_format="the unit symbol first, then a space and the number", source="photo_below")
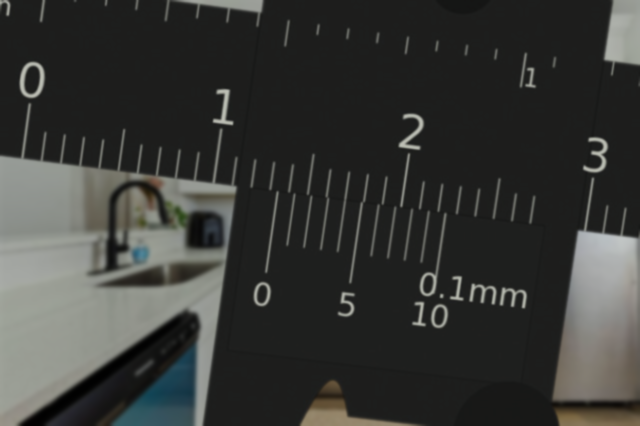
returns mm 13.4
